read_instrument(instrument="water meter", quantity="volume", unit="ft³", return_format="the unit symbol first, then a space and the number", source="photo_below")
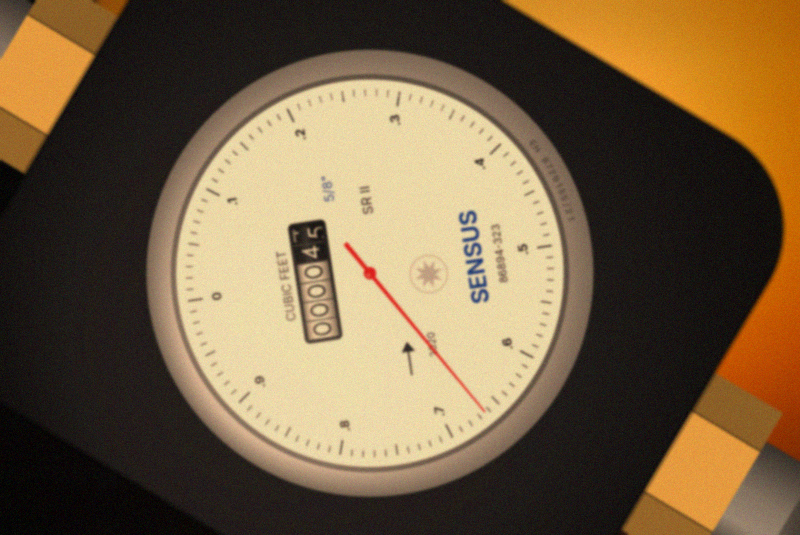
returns ft³ 44.66
